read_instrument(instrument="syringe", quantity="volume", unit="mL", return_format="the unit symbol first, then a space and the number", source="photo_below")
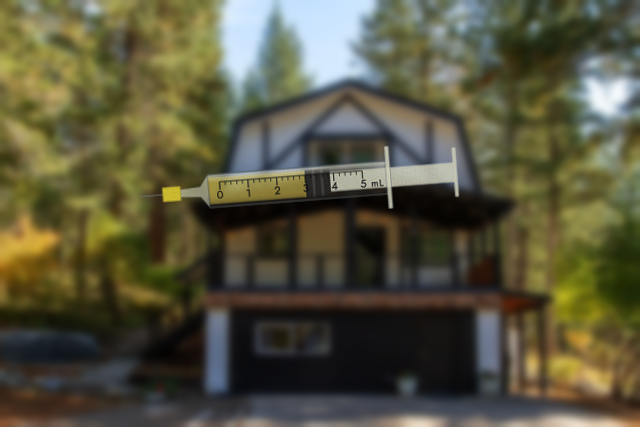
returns mL 3
